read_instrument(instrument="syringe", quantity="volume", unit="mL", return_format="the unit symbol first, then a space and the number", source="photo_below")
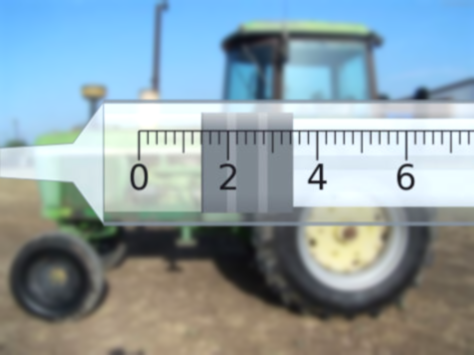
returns mL 1.4
